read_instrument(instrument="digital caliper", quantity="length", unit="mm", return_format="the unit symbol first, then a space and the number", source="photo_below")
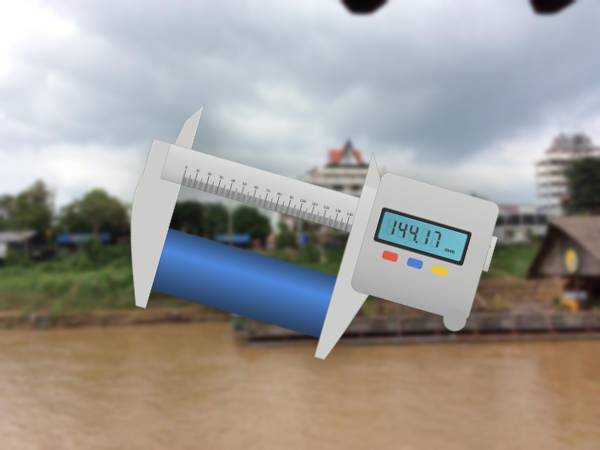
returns mm 144.17
